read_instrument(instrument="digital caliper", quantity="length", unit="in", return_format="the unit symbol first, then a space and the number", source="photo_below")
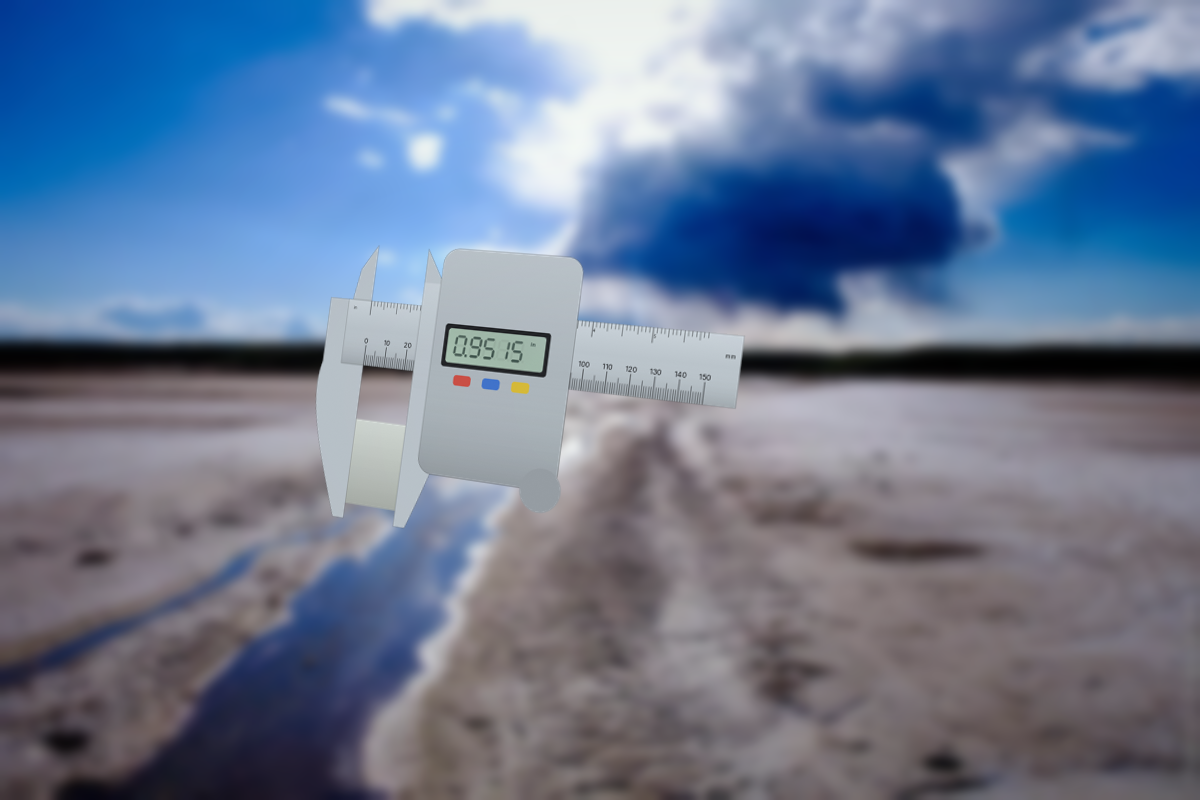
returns in 0.9515
